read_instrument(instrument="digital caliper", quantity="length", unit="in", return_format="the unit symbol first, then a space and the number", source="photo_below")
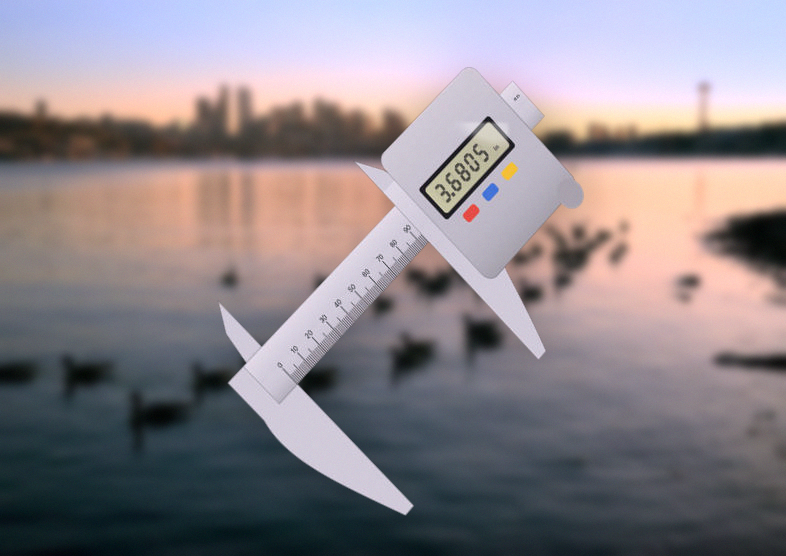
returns in 3.6805
